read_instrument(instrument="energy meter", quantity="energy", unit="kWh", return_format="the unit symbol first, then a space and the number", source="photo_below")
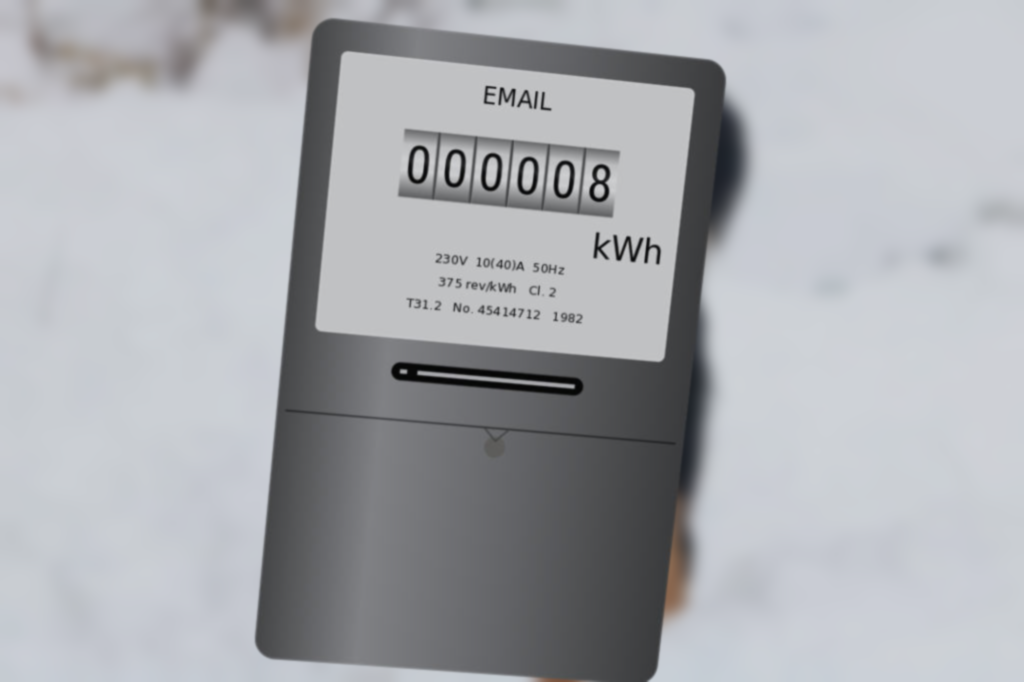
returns kWh 8
